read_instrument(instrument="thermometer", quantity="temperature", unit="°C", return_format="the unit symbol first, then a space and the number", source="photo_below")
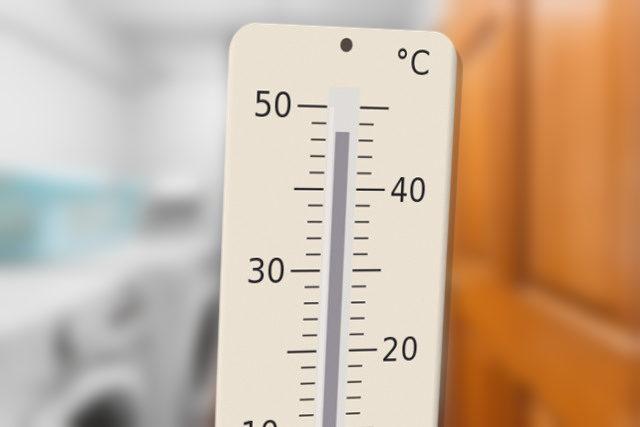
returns °C 47
